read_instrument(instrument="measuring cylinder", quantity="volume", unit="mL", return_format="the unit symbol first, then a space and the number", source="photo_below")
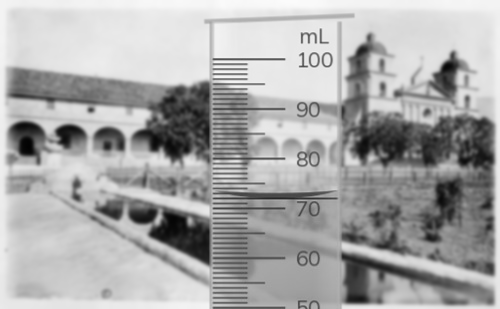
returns mL 72
